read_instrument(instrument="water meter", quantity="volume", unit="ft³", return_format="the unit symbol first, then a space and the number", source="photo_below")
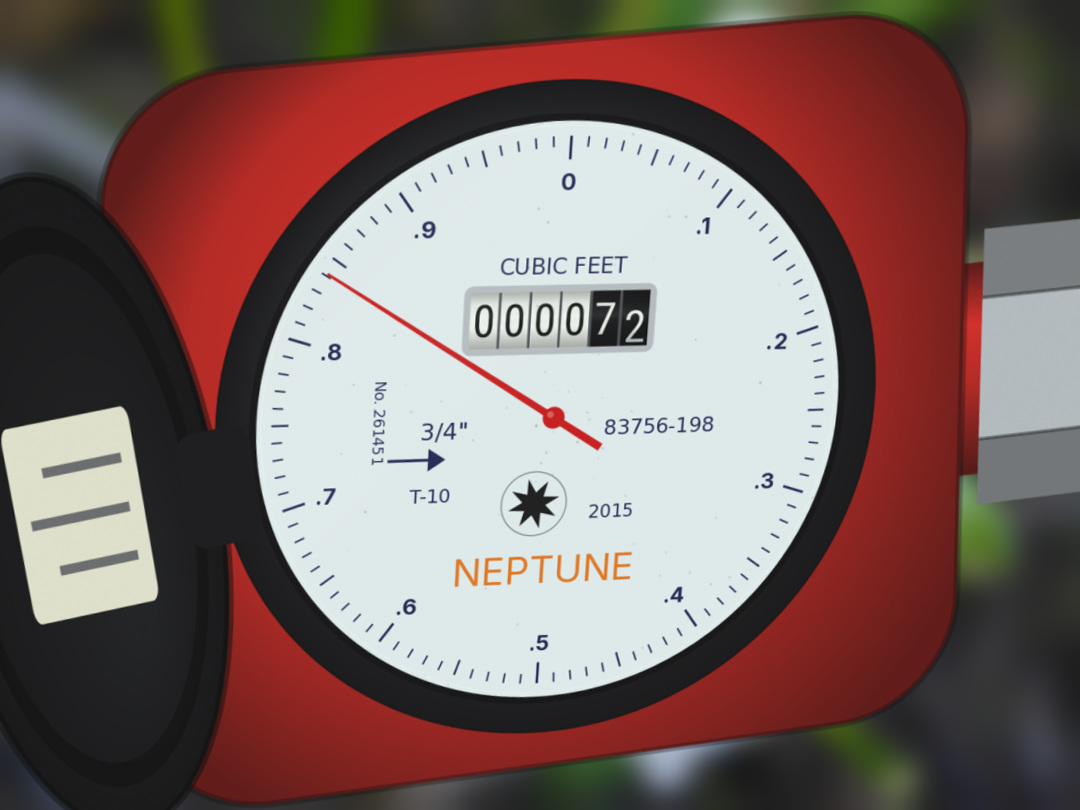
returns ft³ 71.84
